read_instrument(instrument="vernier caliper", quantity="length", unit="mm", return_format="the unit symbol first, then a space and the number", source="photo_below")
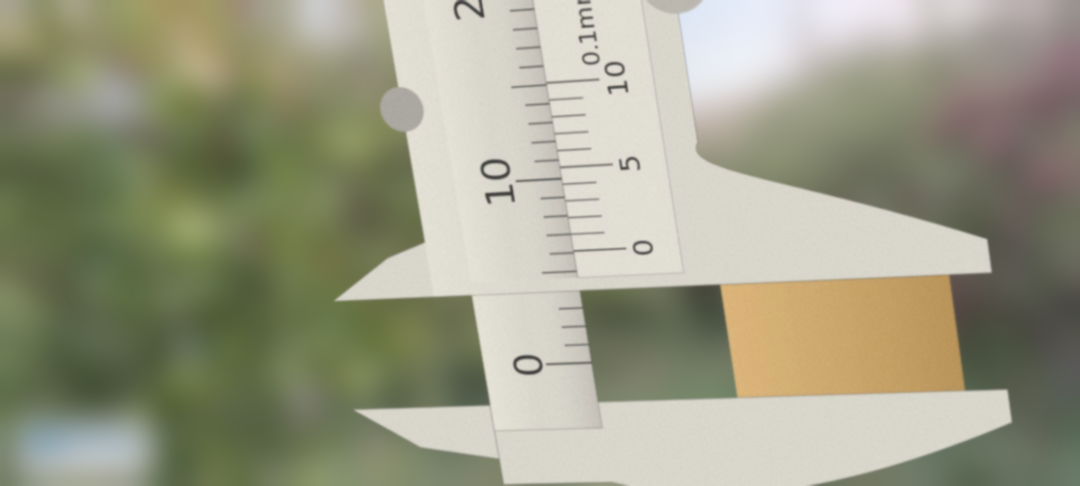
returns mm 6.1
